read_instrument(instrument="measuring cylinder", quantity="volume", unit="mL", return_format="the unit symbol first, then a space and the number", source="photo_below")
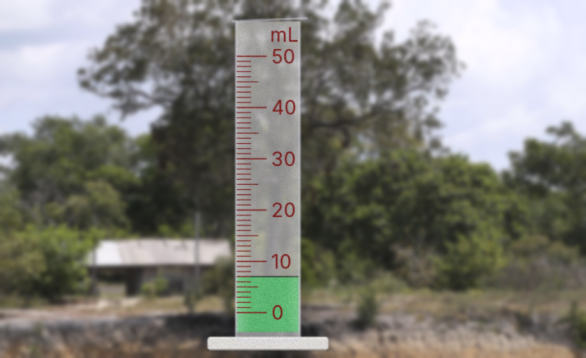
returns mL 7
